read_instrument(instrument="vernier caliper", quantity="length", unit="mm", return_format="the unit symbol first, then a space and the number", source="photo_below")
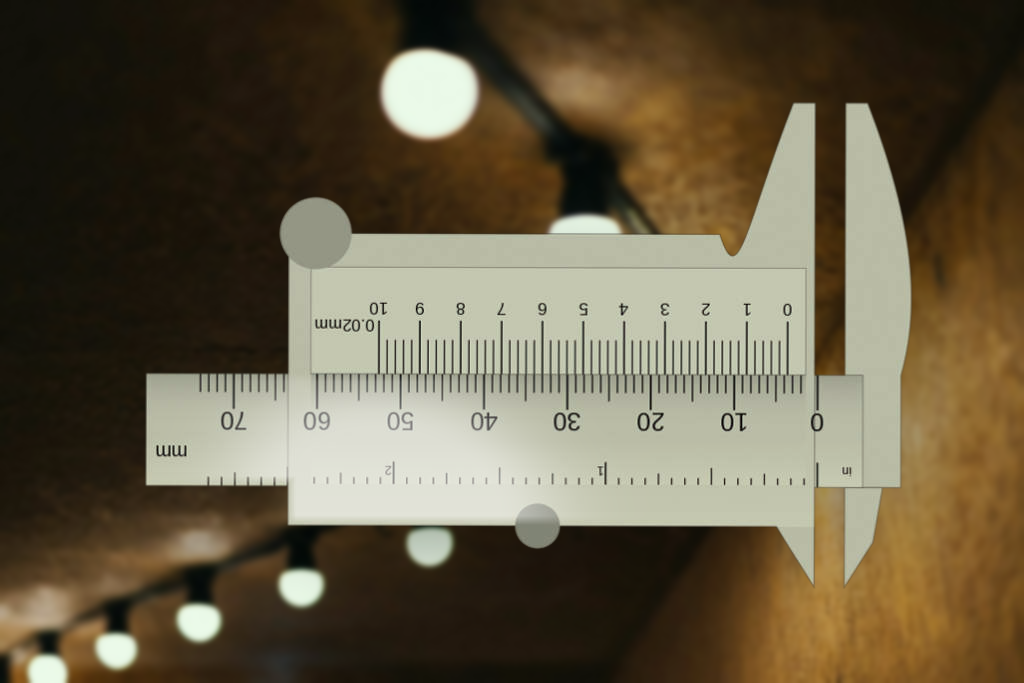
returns mm 3.6
